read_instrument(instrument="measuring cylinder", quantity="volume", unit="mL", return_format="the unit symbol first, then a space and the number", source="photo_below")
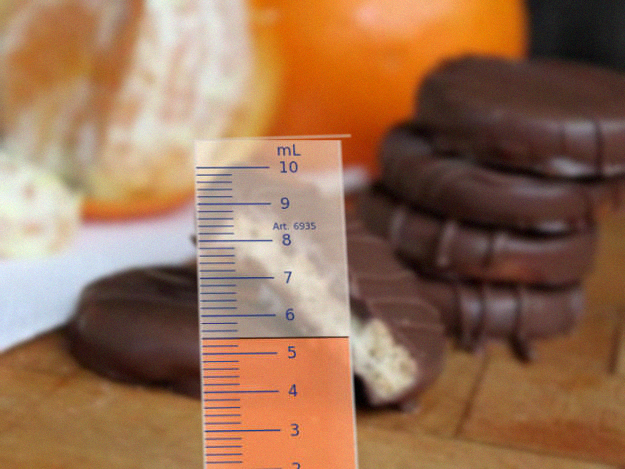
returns mL 5.4
